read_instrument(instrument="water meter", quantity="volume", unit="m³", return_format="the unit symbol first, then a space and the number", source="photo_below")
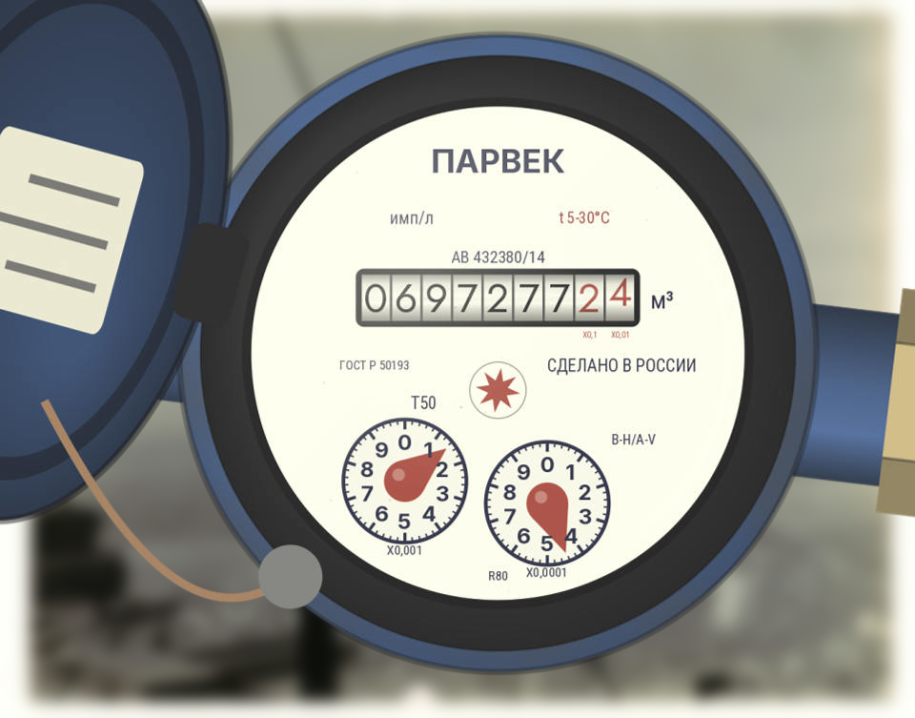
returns m³ 697277.2414
